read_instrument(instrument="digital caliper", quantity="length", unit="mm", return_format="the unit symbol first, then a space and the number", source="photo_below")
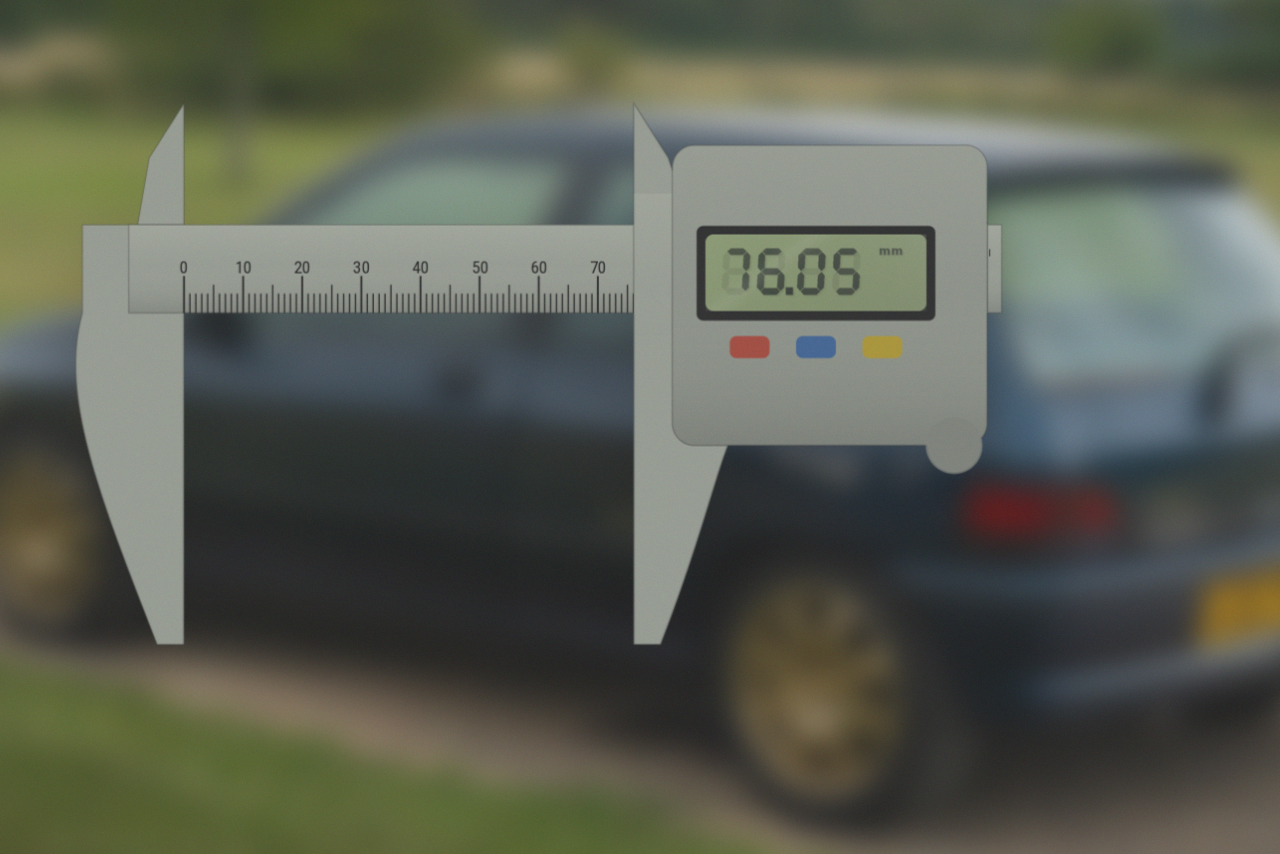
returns mm 76.05
